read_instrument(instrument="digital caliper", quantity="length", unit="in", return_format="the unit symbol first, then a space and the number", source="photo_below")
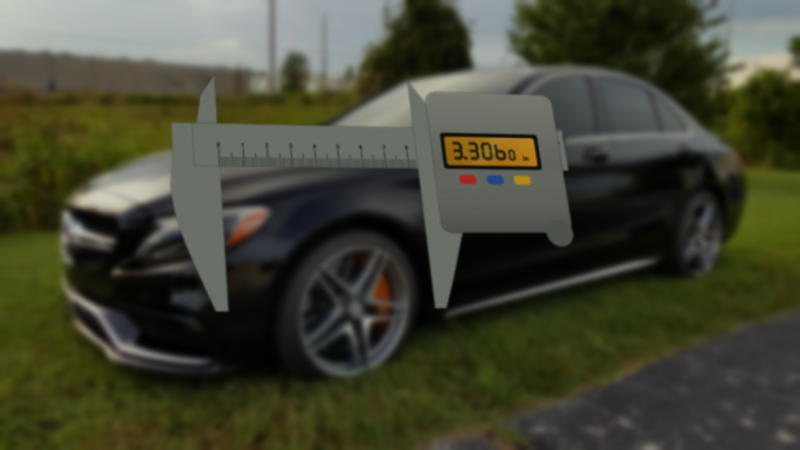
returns in 3.3060
